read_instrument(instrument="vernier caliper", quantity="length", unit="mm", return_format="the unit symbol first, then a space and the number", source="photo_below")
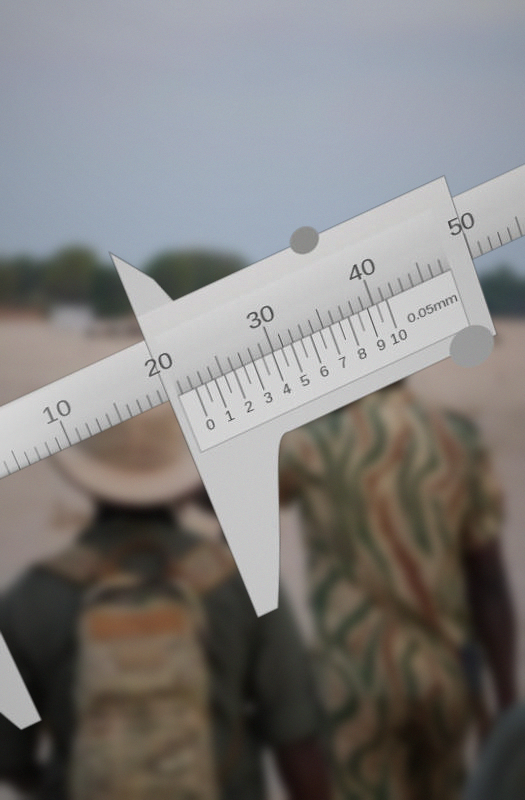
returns mm 22.3
